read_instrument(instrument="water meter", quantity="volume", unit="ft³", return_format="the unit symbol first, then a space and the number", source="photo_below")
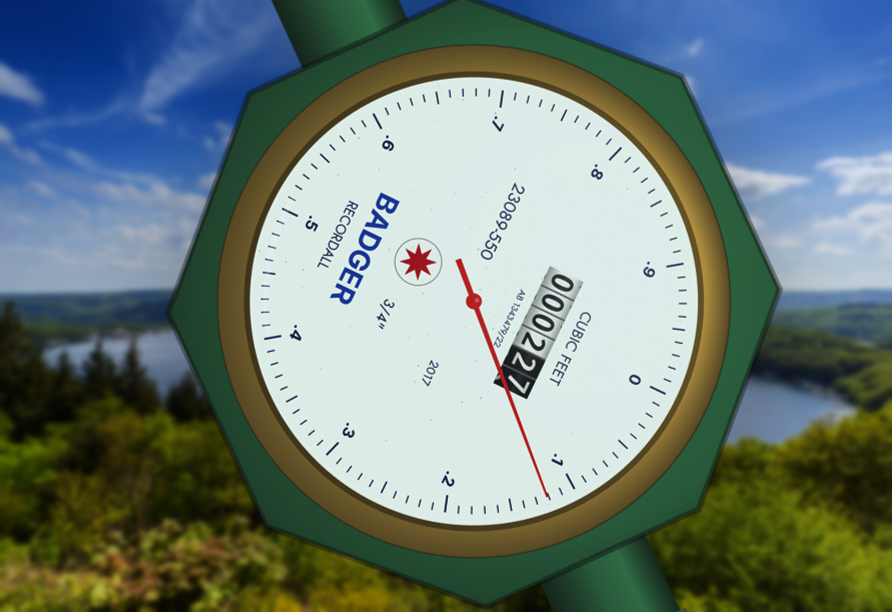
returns ft³ 227.12
